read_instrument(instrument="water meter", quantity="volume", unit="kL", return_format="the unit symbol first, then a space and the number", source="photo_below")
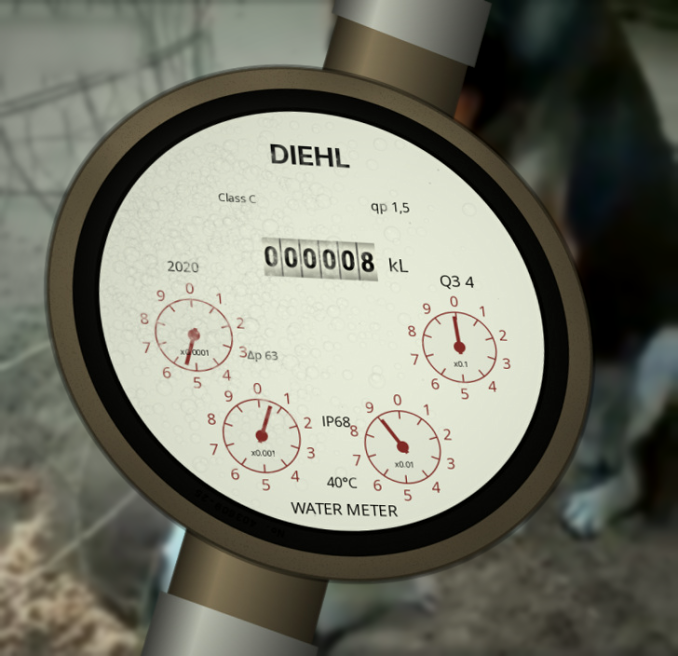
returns kL 7.9905
